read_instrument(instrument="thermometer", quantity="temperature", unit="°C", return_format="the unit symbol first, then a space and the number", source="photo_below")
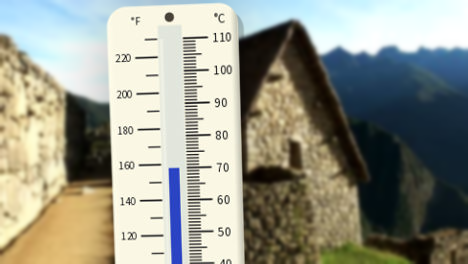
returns °C 70
